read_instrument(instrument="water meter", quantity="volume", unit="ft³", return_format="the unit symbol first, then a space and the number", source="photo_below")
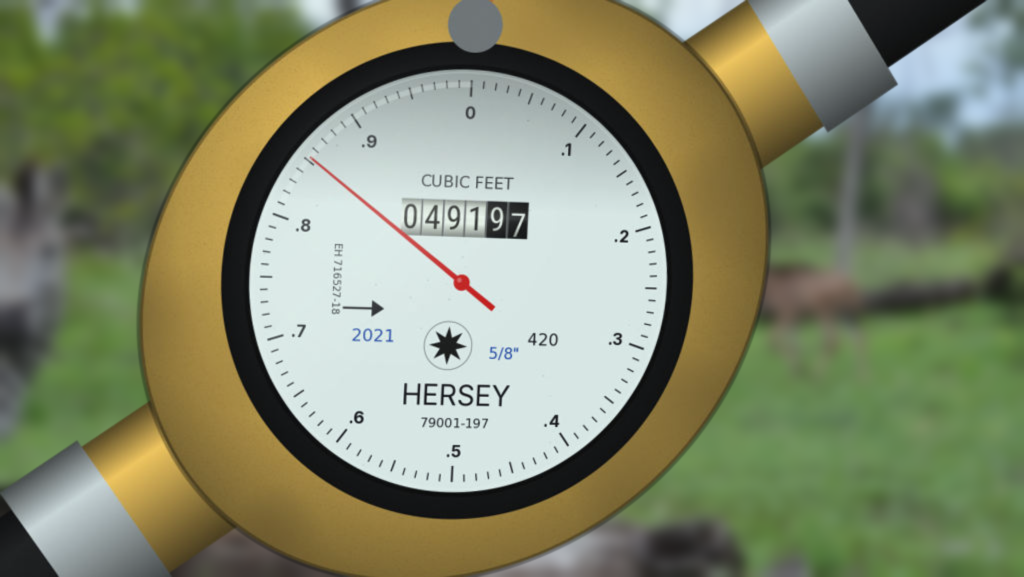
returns ft³ 49196.85
